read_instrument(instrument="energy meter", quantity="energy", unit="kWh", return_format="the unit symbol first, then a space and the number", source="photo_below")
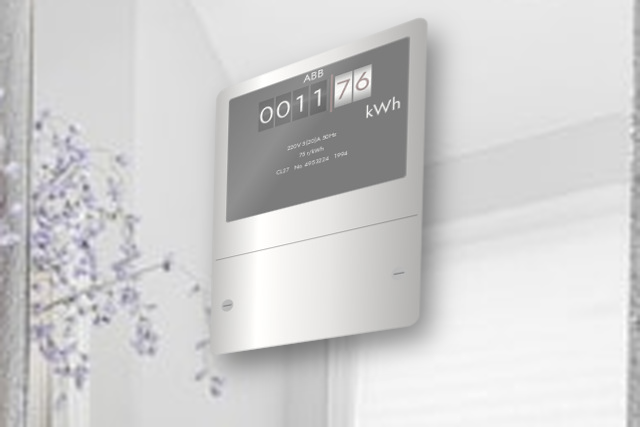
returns kWh 11.76
